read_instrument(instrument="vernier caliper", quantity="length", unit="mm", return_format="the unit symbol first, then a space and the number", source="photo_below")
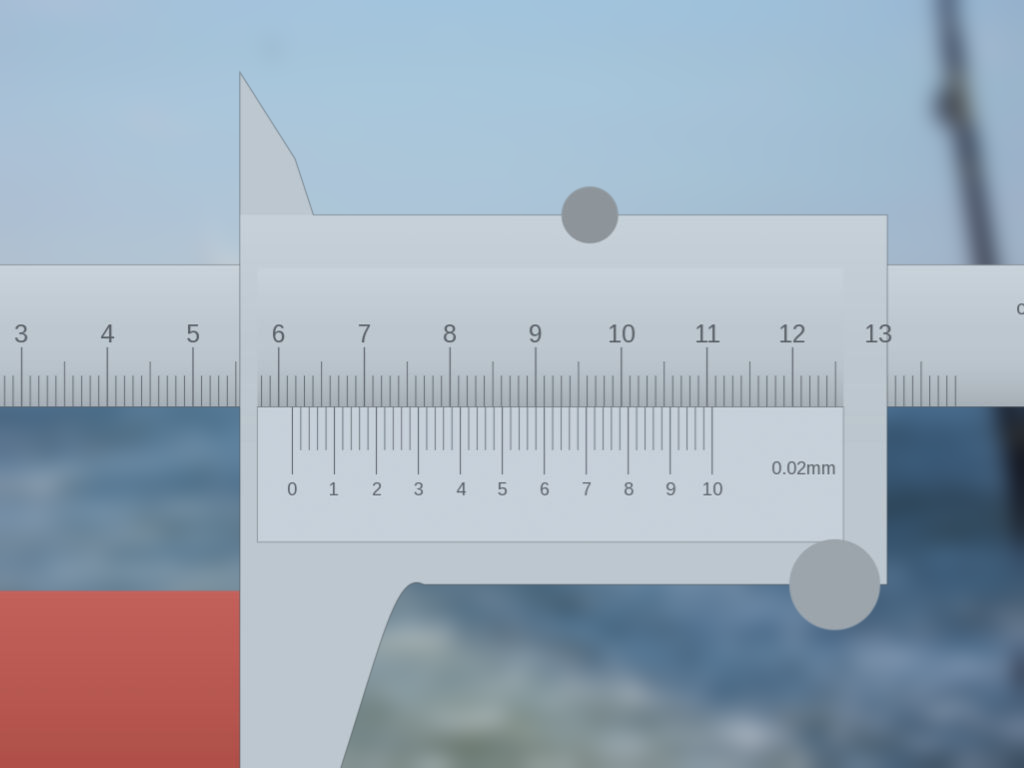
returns mm 61.6
